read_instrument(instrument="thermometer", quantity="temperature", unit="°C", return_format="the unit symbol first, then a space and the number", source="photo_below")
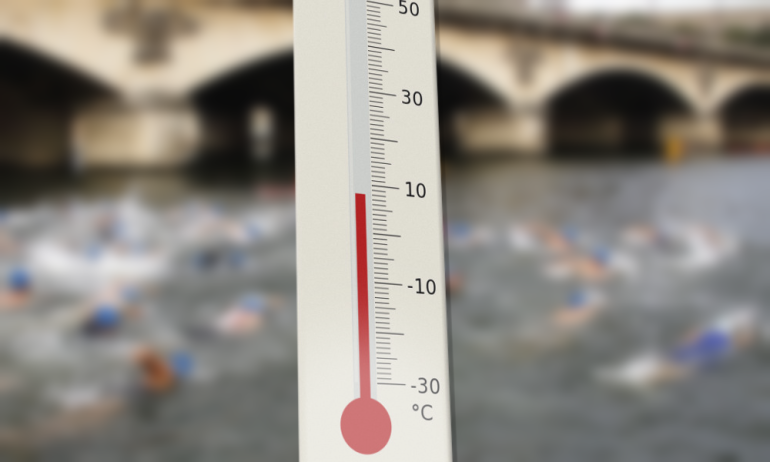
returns °C 8
